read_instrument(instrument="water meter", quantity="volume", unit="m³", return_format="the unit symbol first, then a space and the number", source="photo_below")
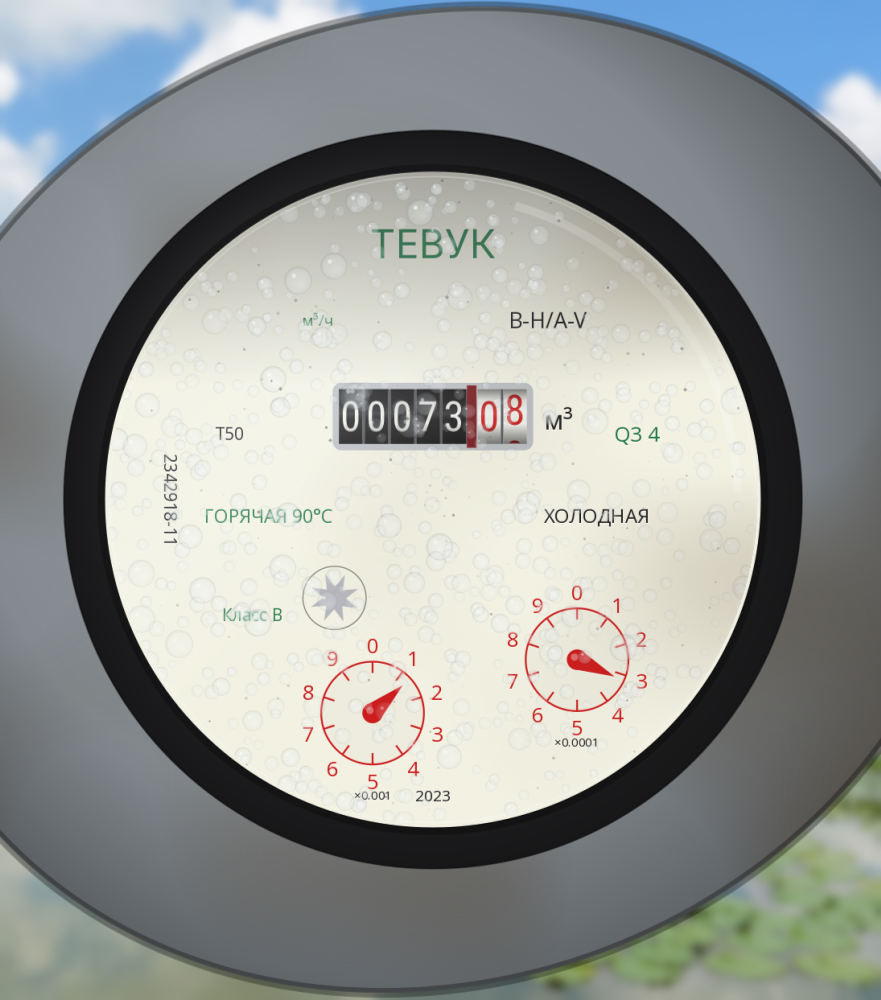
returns m³ 73.0813
